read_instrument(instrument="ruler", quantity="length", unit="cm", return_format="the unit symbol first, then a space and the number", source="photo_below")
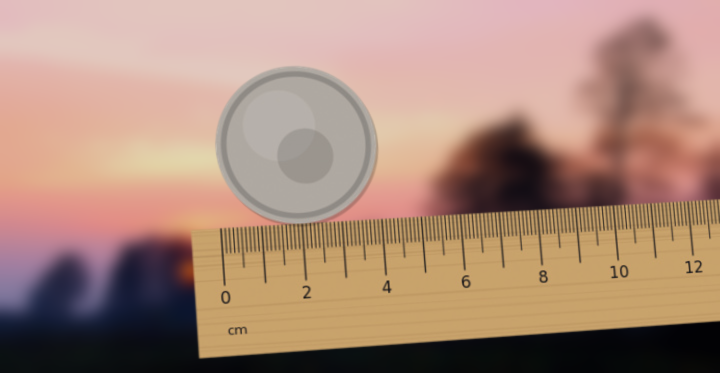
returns cm 4
